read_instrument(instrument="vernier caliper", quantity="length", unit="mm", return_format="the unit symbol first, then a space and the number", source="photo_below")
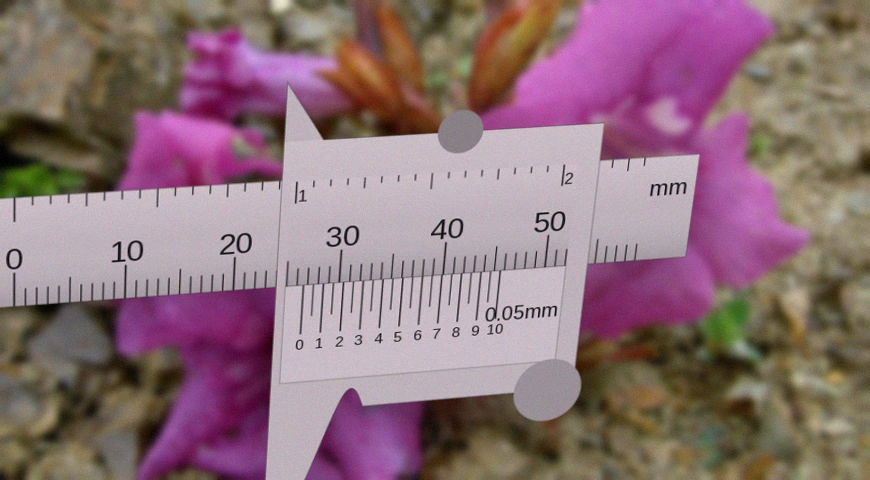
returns mm 26.6
